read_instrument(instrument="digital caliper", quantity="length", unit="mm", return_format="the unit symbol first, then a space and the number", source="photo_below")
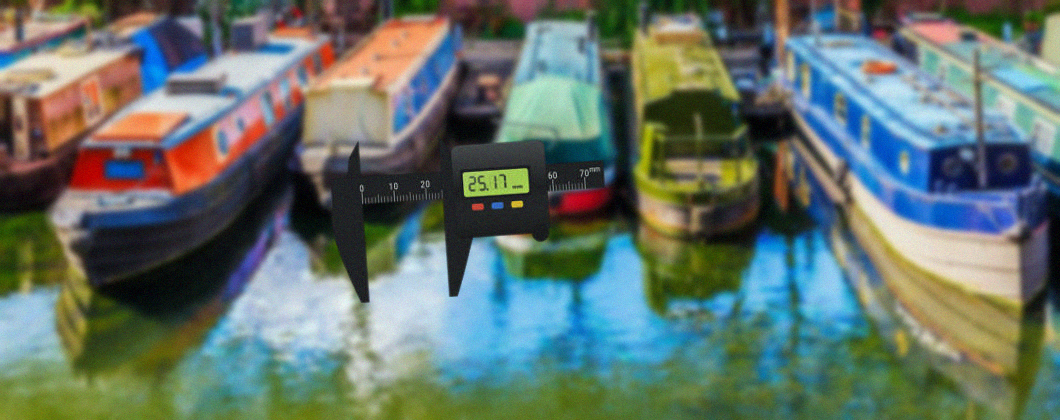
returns mm 25.17
